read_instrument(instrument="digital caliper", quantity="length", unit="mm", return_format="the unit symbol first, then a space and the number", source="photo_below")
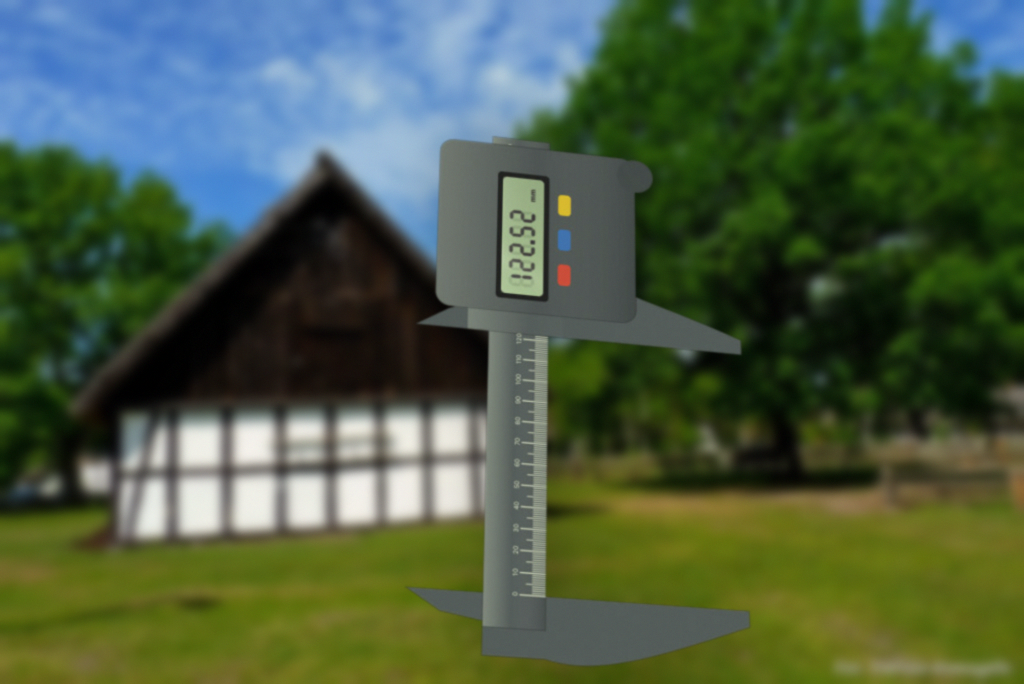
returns mm 122.52
